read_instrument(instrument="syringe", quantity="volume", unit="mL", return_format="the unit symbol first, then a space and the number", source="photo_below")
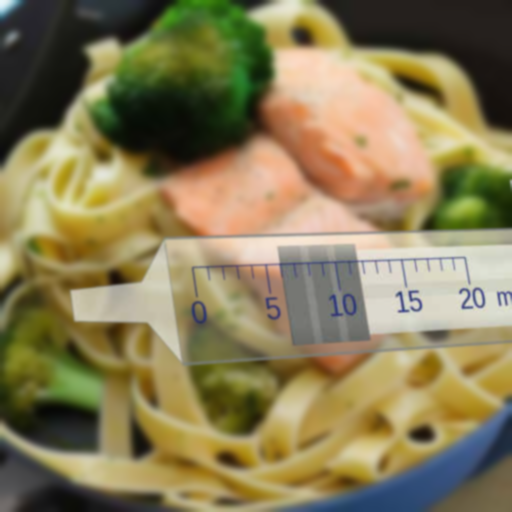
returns mL 6
